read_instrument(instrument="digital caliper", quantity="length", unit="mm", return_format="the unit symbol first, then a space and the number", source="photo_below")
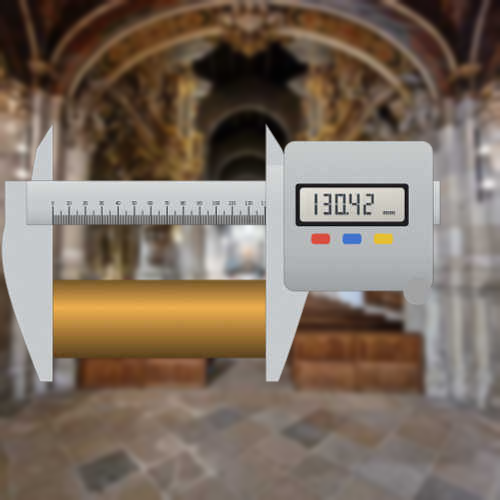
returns mm 130.42
